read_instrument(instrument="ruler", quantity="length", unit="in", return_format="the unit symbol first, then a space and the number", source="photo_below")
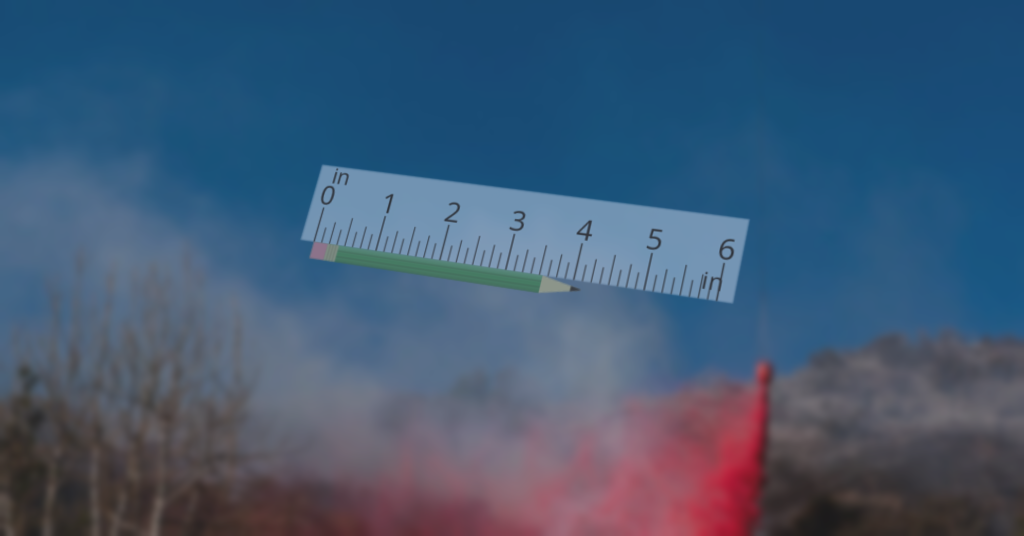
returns in 4.125
